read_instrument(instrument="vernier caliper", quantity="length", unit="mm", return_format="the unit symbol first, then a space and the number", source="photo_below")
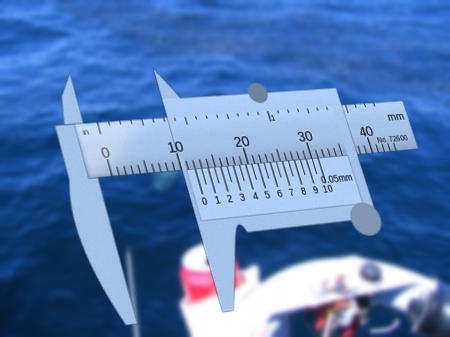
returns mm 12.0
